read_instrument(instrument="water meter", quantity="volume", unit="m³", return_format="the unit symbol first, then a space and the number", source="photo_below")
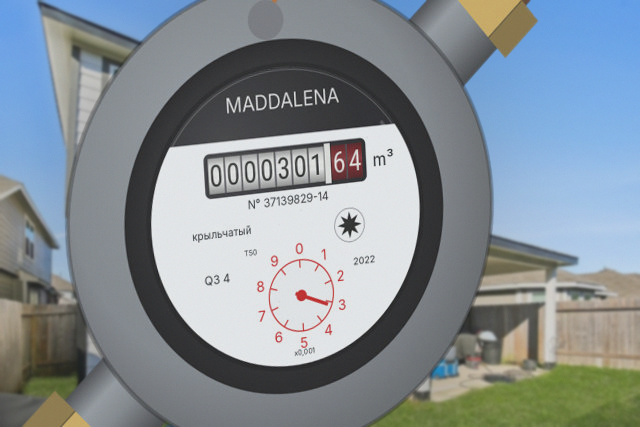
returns m³ 301.643
